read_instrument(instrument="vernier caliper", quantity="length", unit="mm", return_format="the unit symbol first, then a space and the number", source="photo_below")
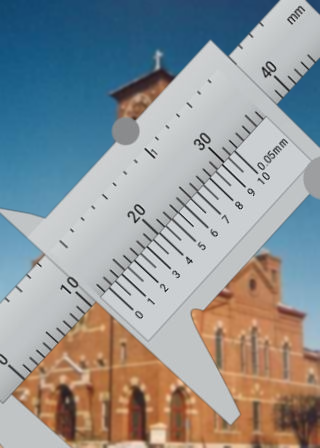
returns mm 12.6
